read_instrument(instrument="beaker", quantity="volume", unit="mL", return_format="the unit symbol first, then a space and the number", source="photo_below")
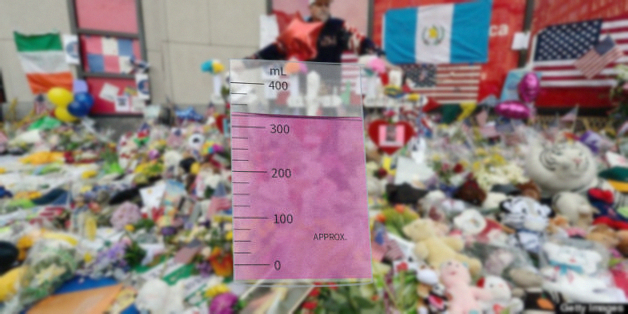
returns mL 325
